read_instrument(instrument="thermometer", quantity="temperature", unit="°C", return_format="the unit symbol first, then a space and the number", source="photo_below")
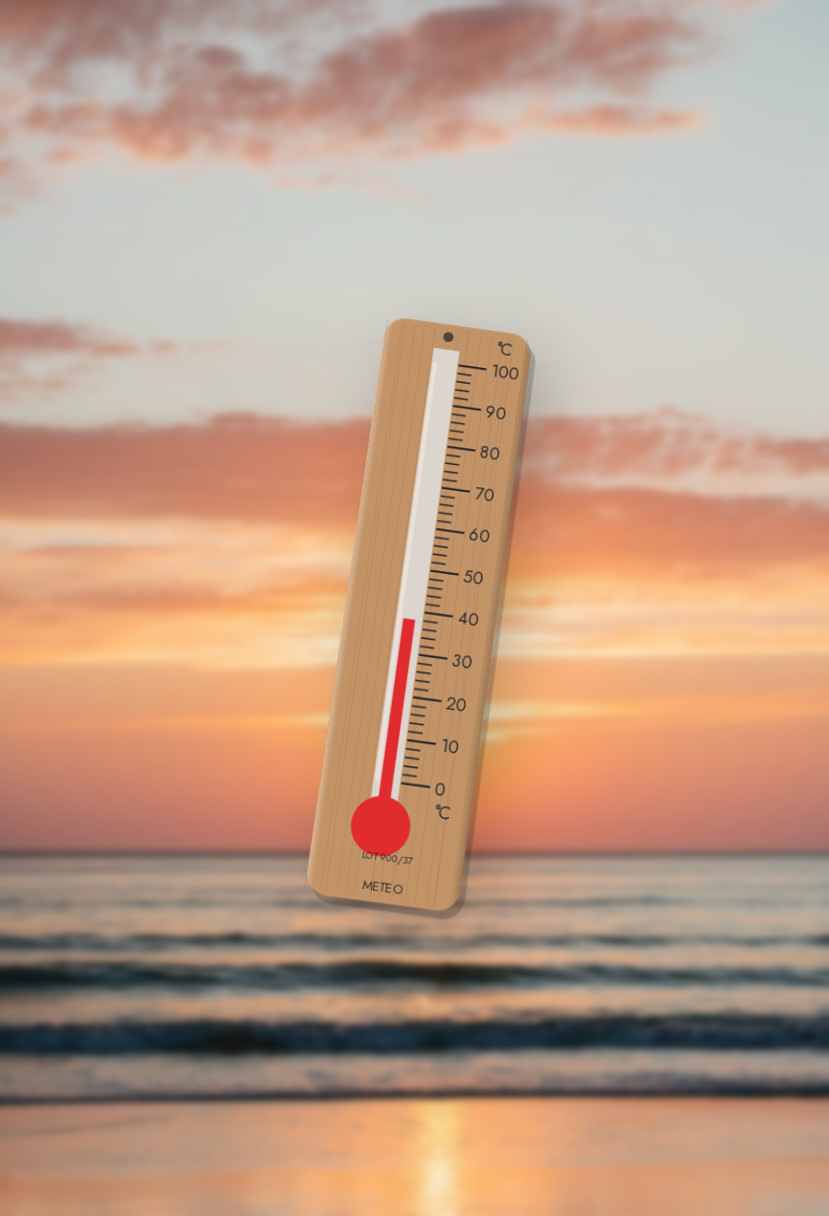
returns °C 38
